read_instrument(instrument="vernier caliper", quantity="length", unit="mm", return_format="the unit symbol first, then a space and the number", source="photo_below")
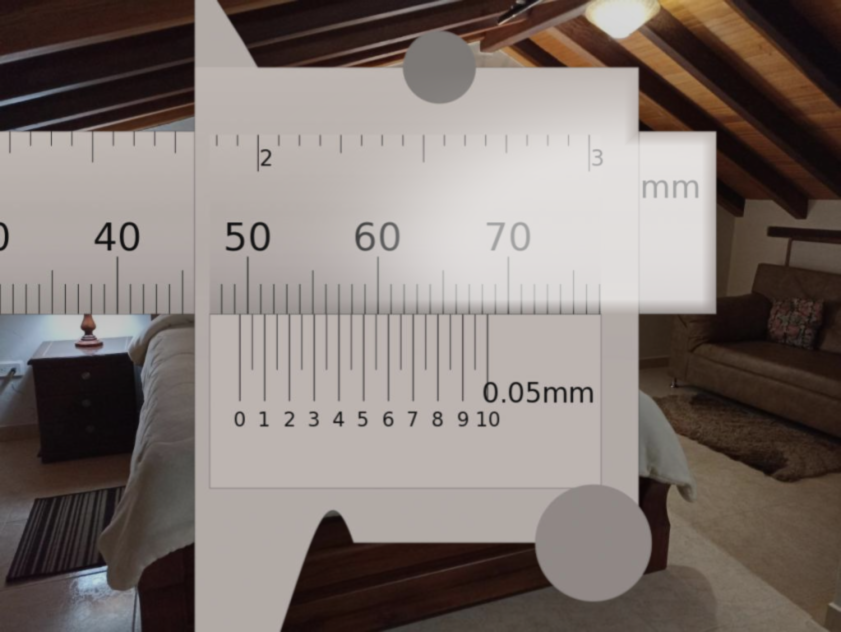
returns mm 49.4
